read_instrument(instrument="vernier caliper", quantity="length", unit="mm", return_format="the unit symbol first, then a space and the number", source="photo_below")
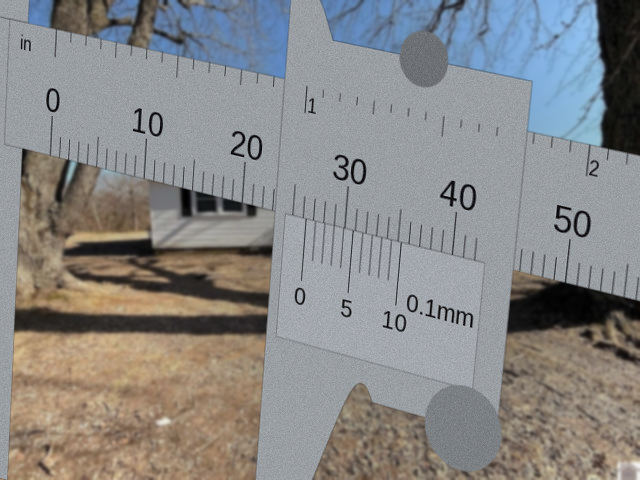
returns mm 26.3
